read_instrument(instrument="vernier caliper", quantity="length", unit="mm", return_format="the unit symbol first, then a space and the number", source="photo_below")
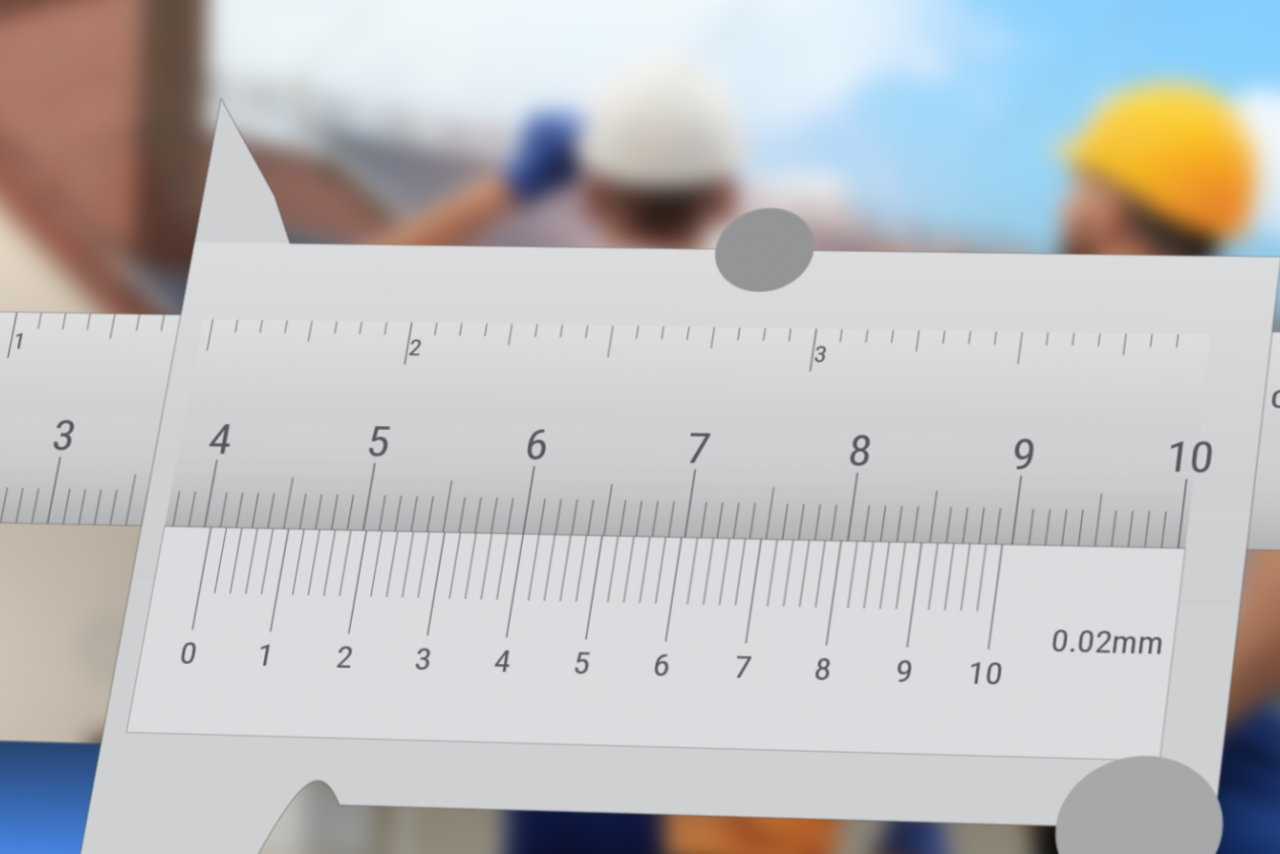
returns mm 40.4
